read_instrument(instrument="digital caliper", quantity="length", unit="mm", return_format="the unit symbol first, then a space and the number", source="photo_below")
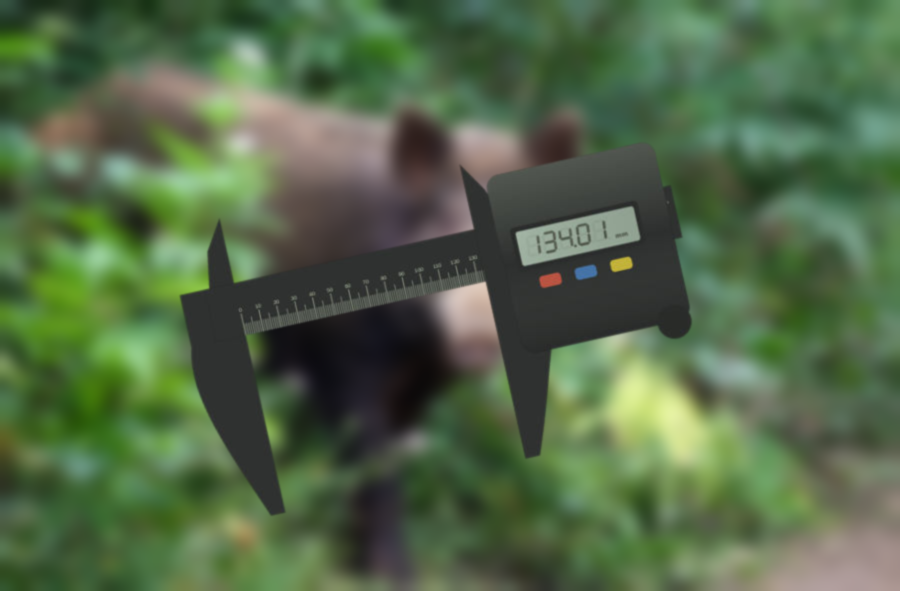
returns mm 134.01
